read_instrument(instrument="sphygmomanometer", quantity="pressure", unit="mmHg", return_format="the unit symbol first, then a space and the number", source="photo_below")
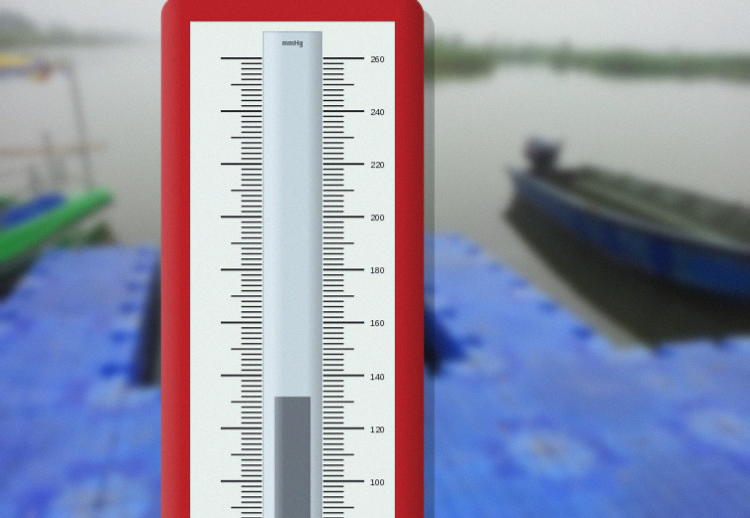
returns mmHg 132
